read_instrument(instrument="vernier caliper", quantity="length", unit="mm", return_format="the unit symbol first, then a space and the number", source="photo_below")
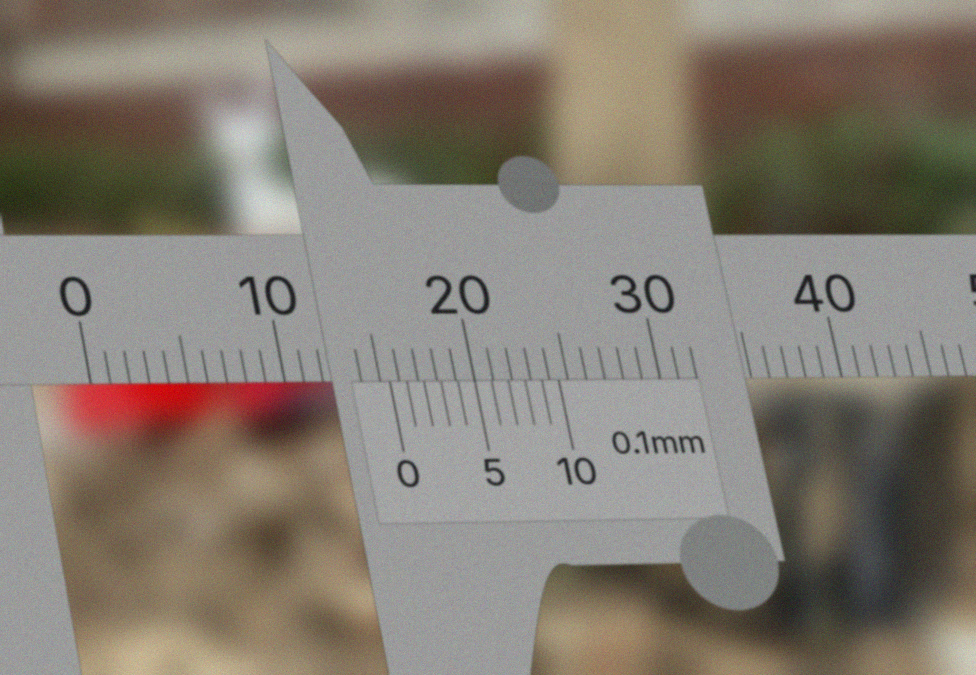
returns mm 15.5
